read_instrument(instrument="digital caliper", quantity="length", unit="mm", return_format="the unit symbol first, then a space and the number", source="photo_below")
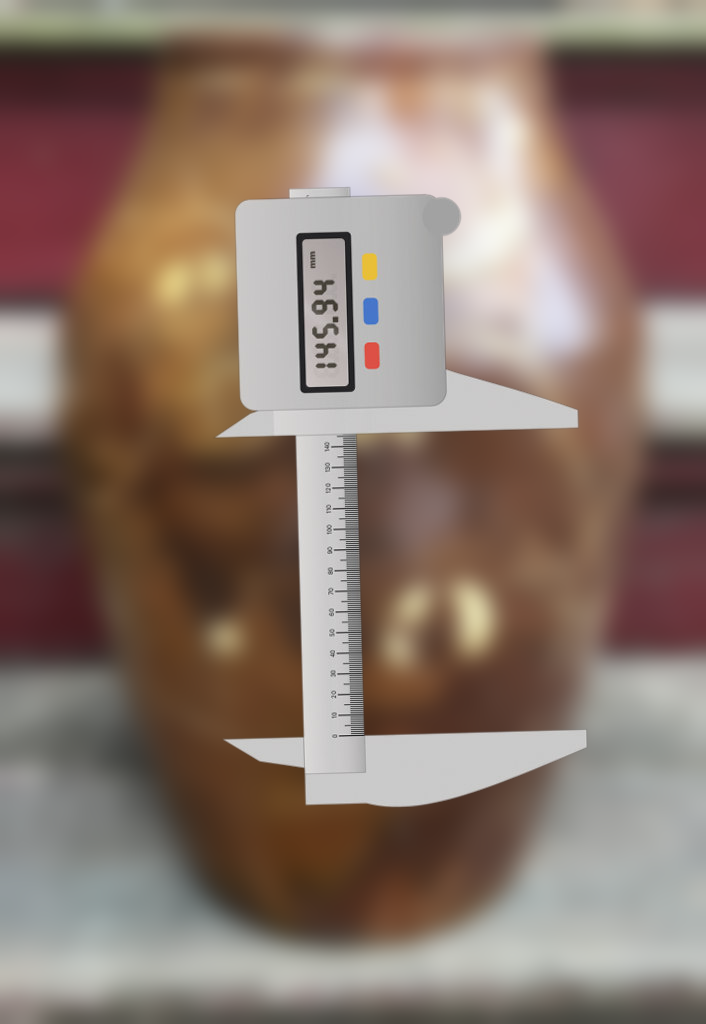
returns mm 145.94
